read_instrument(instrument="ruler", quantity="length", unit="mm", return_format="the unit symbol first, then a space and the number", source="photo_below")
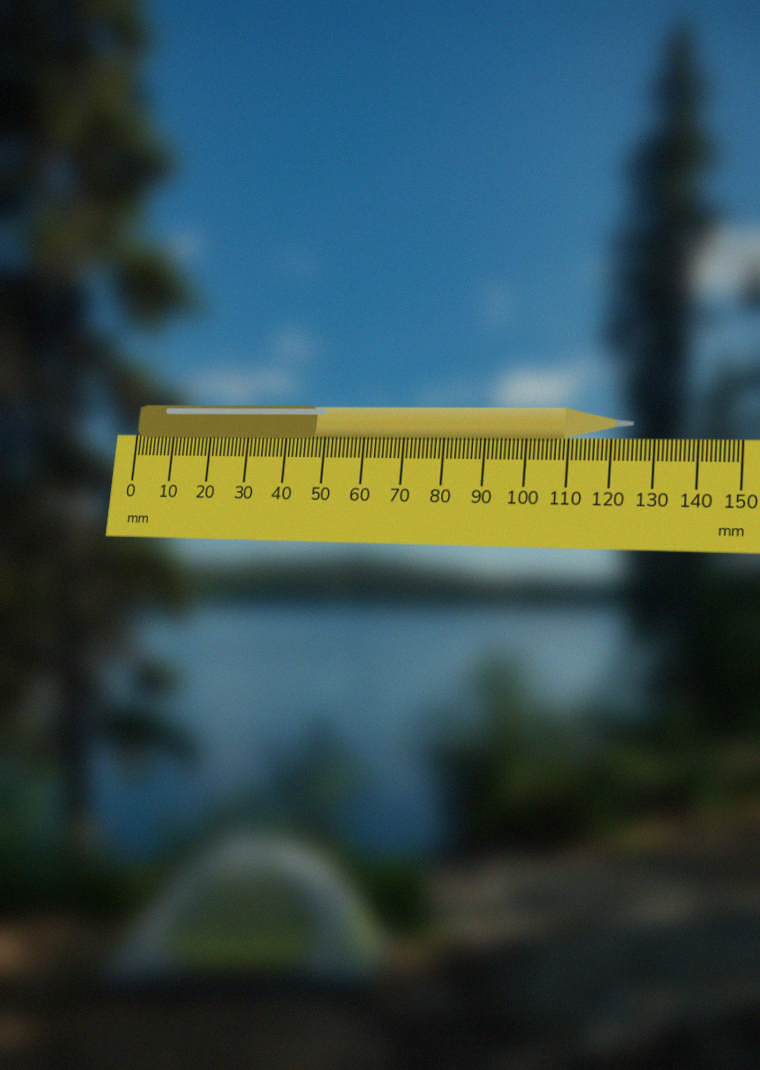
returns mm 125
